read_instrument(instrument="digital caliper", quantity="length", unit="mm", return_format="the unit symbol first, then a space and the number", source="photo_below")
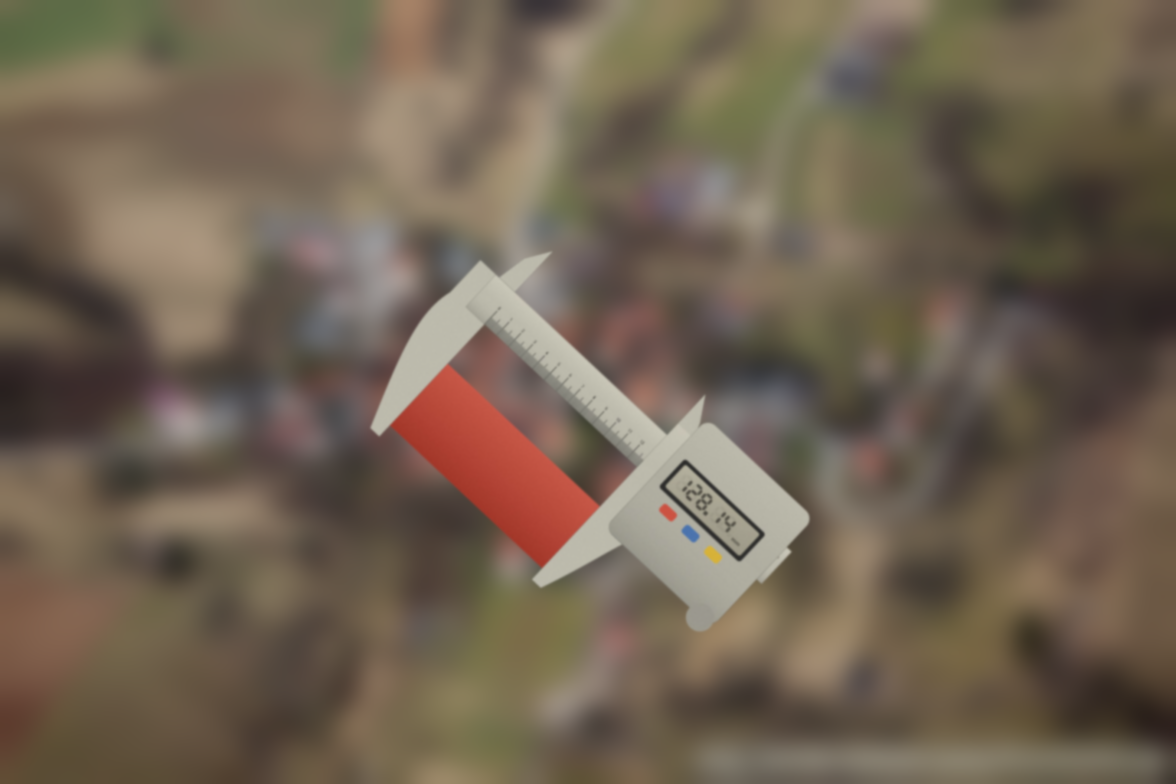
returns mm 128.14
